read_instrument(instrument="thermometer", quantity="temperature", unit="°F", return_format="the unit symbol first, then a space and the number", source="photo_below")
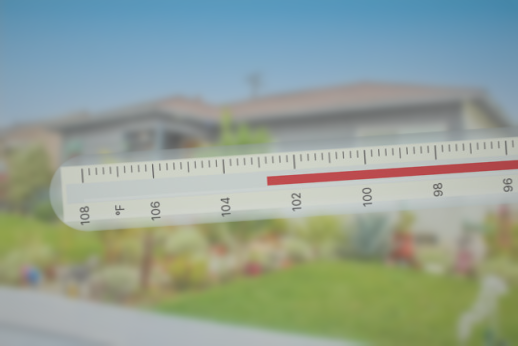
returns °F 102.8
